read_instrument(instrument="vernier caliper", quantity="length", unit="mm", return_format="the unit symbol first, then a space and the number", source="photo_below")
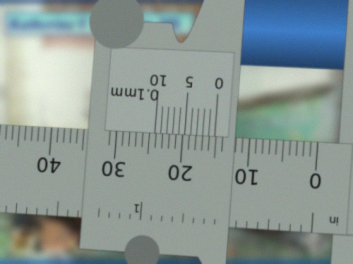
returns mm 15.2
